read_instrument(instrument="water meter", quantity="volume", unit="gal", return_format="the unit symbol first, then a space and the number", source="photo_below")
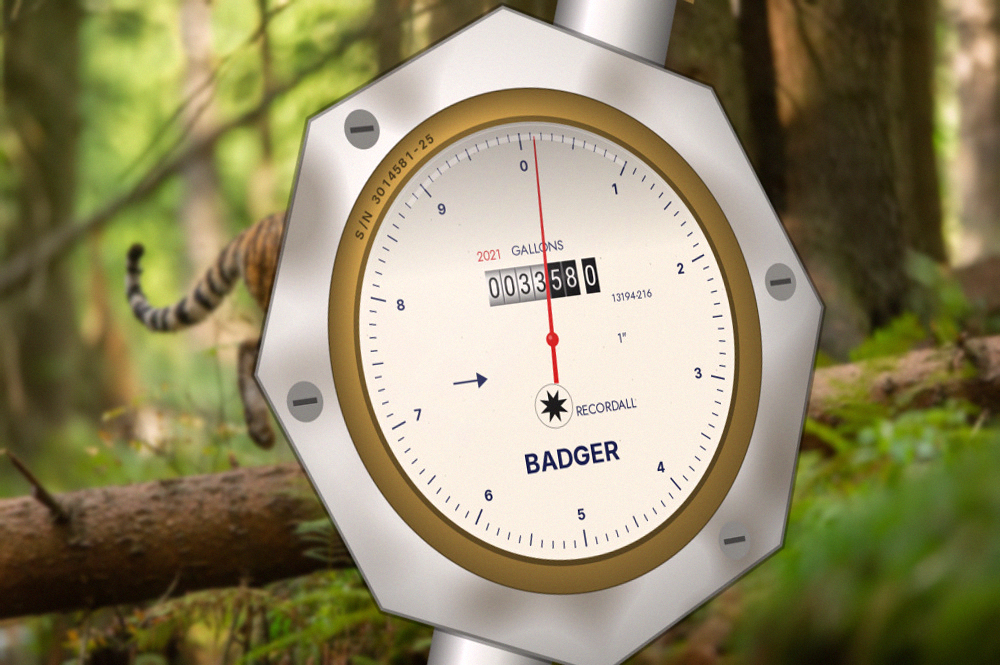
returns gal 33580.1
